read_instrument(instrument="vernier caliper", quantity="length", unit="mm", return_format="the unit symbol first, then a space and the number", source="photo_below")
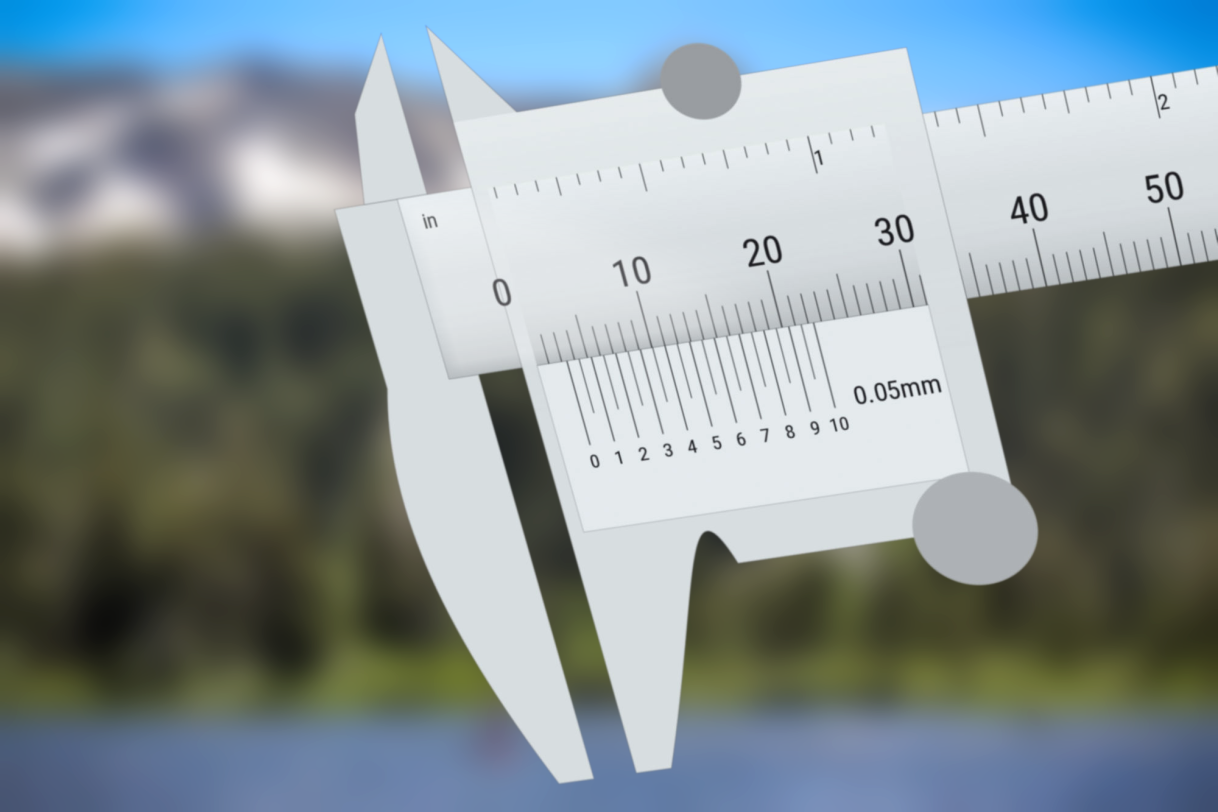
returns mm 3.4
